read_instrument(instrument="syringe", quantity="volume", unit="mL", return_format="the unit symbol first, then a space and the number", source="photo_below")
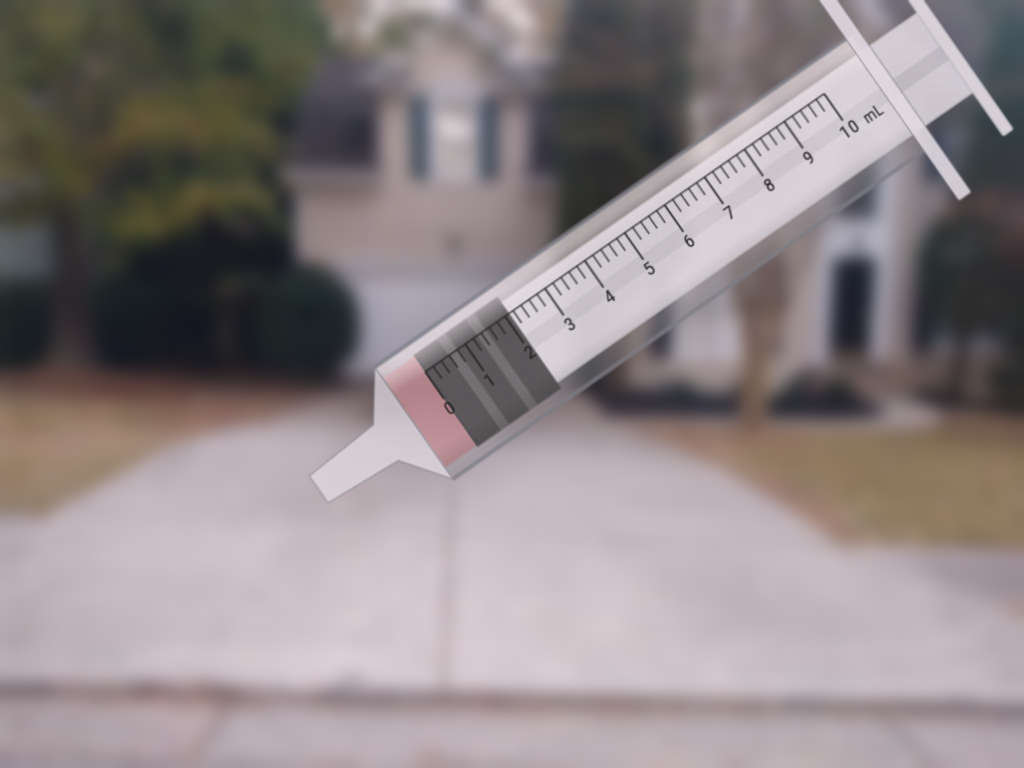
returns mL 0
